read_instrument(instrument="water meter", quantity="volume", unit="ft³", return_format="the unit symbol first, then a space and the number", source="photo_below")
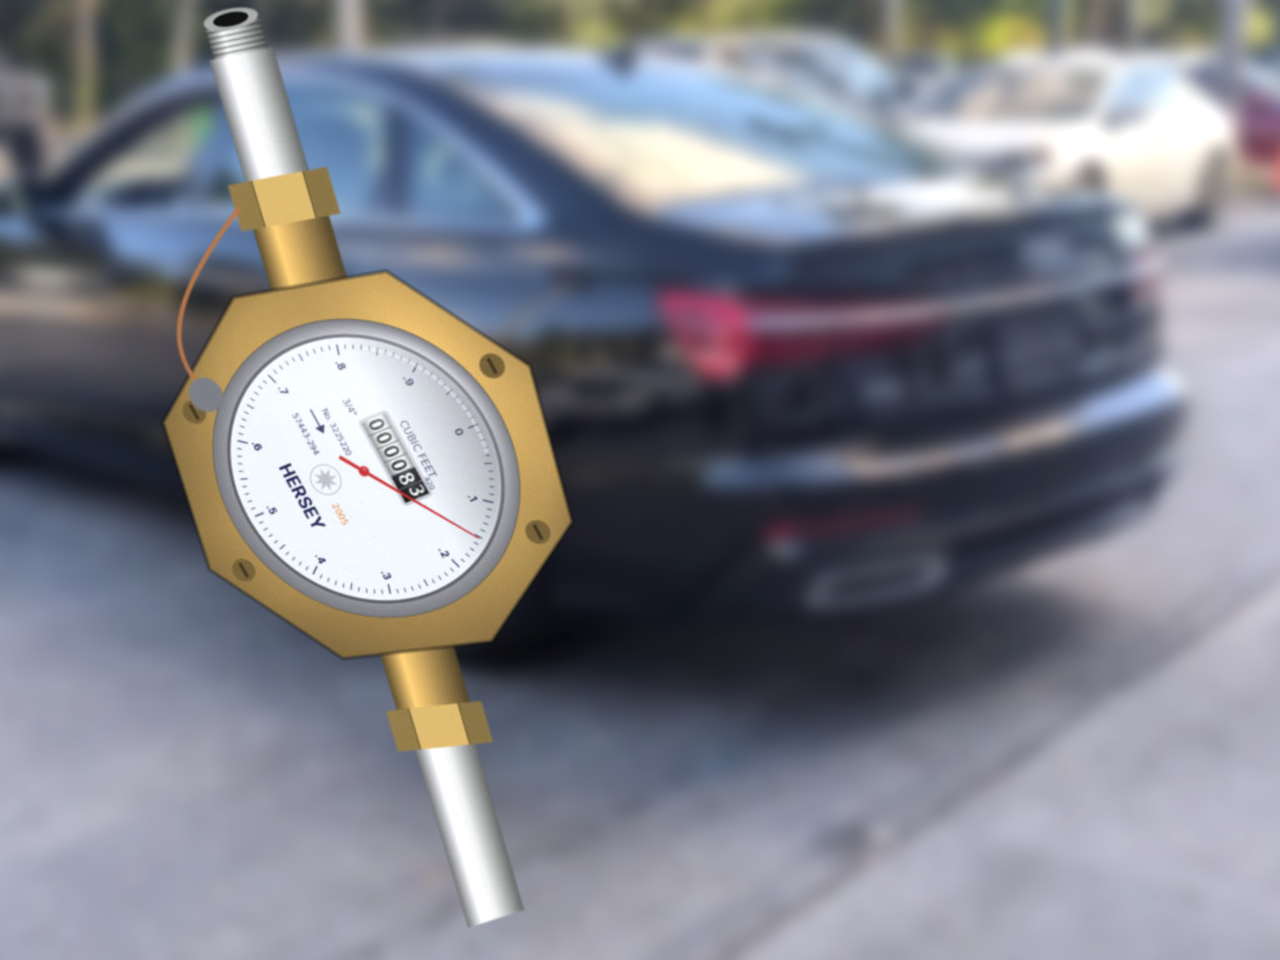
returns ft³ 83.15
